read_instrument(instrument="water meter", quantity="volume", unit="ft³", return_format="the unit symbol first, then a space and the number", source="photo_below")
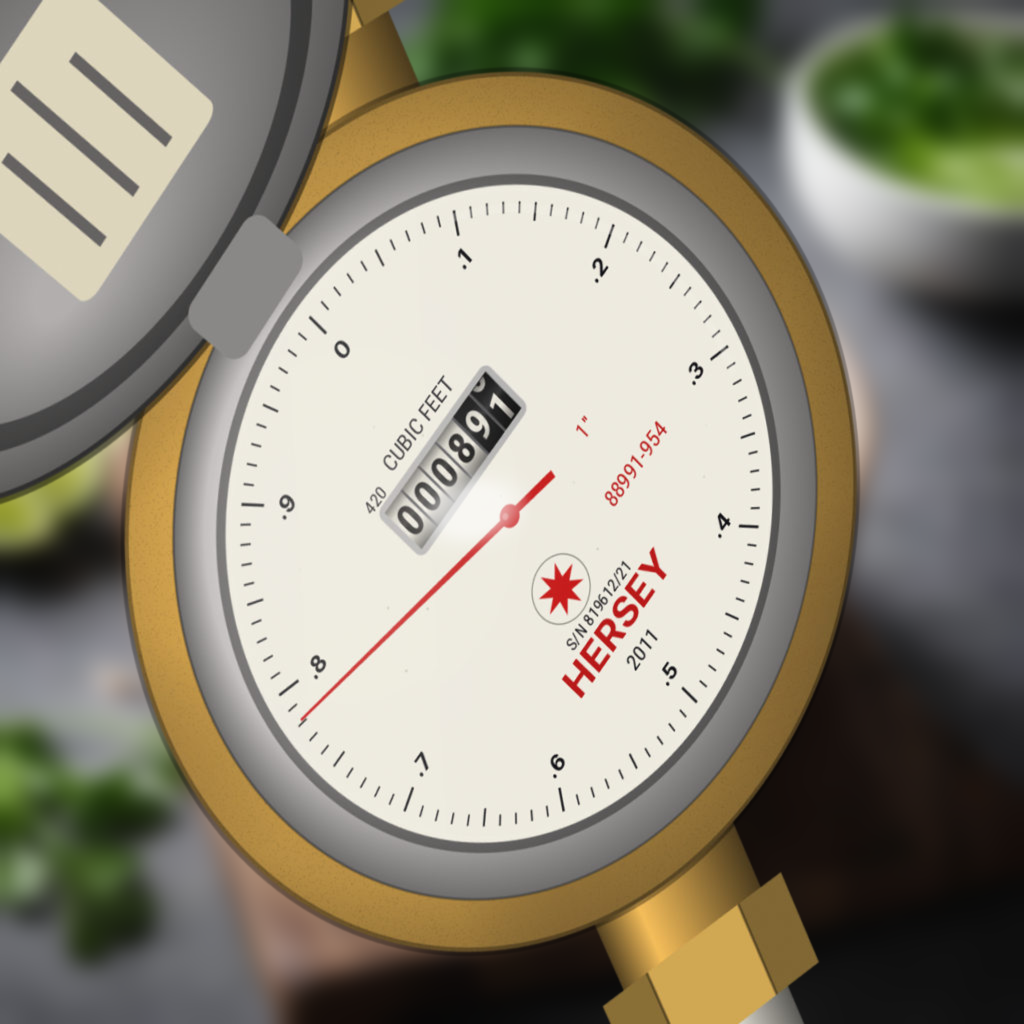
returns ft³ 890.78
